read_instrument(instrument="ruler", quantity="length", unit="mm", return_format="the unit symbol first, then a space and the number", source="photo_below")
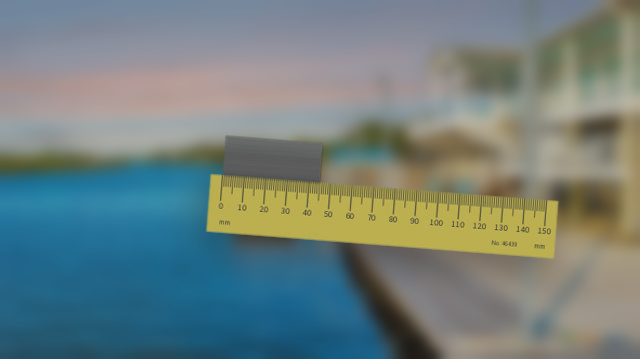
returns mm 45
